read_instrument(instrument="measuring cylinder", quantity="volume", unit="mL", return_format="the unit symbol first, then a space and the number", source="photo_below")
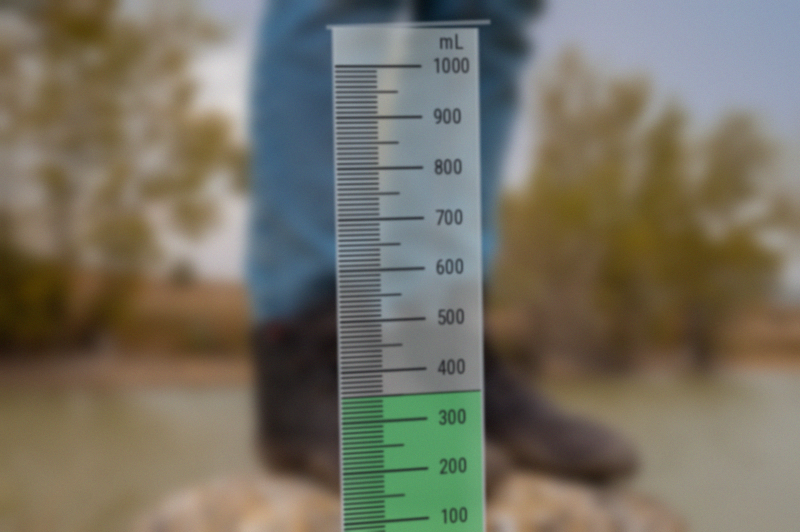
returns mL 350
